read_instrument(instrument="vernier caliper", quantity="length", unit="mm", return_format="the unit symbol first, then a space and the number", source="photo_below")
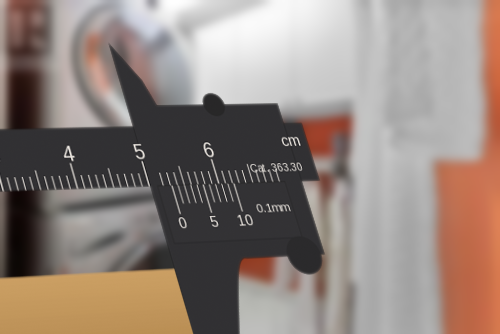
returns mm 53.2
